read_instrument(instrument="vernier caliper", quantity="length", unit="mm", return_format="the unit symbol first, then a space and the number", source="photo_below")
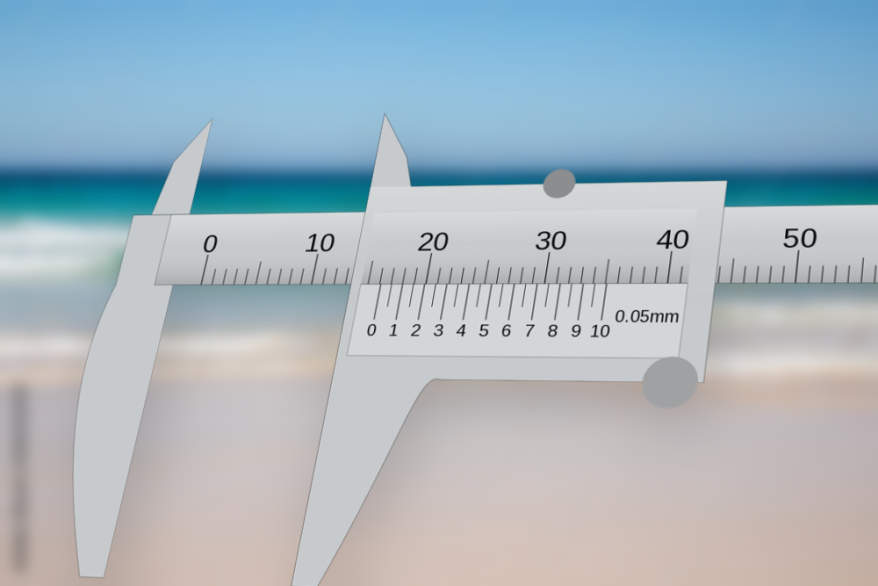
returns mm 16.1
